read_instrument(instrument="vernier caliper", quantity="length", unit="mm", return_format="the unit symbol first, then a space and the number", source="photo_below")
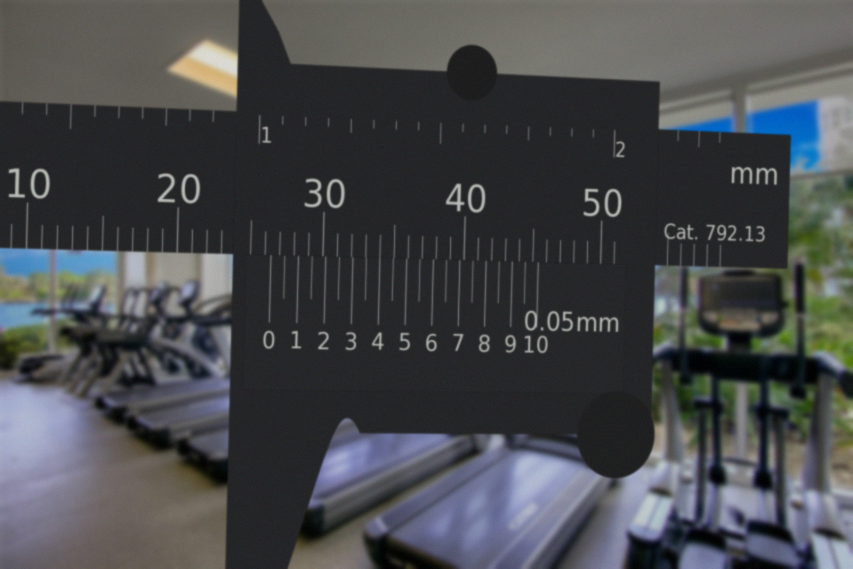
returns mm 26.4
